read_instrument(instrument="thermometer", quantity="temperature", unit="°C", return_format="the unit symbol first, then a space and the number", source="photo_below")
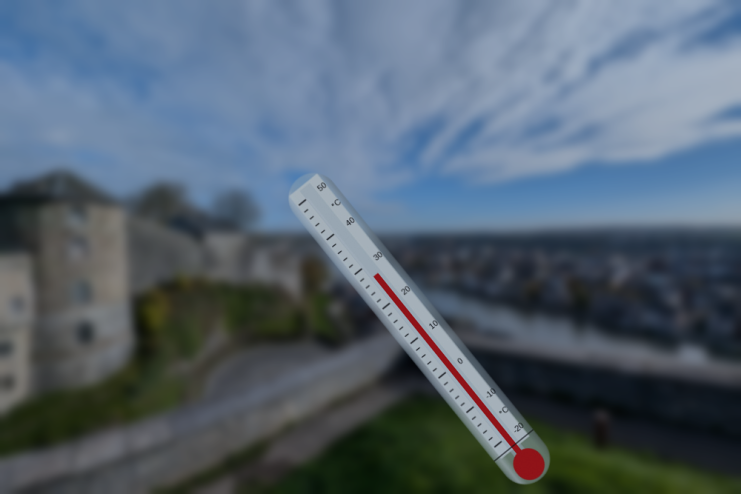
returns °C 27
